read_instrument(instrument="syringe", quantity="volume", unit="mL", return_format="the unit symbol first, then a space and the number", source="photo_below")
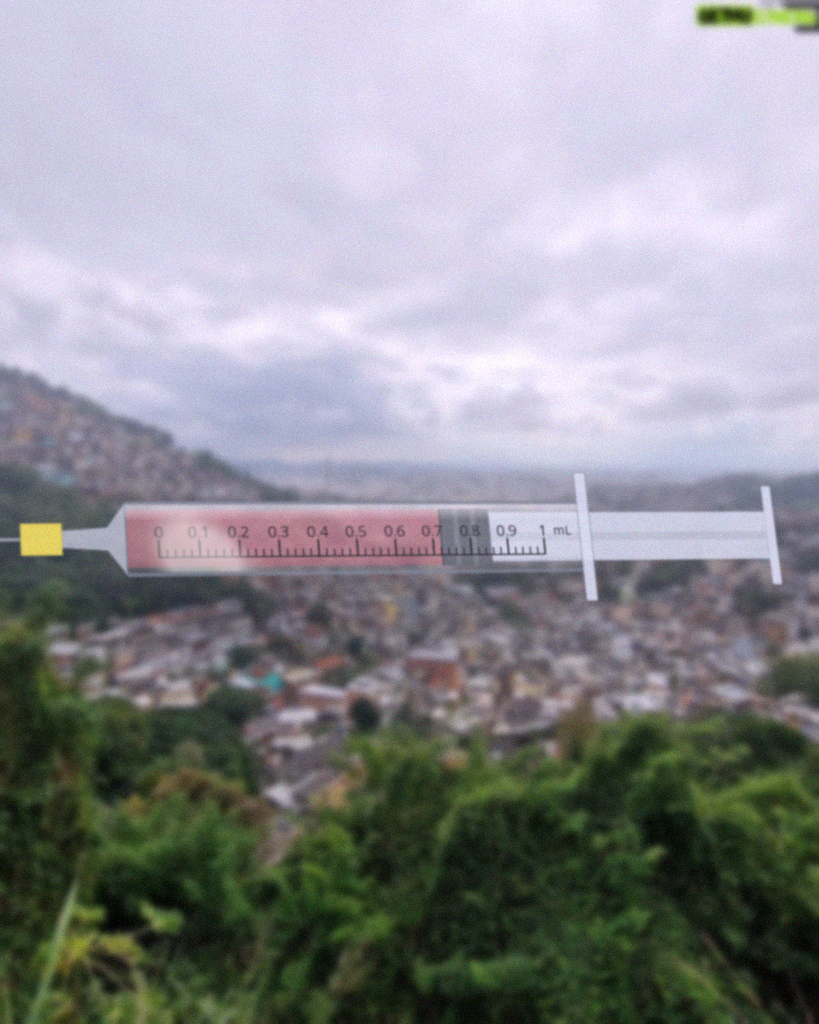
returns mL 0.72
